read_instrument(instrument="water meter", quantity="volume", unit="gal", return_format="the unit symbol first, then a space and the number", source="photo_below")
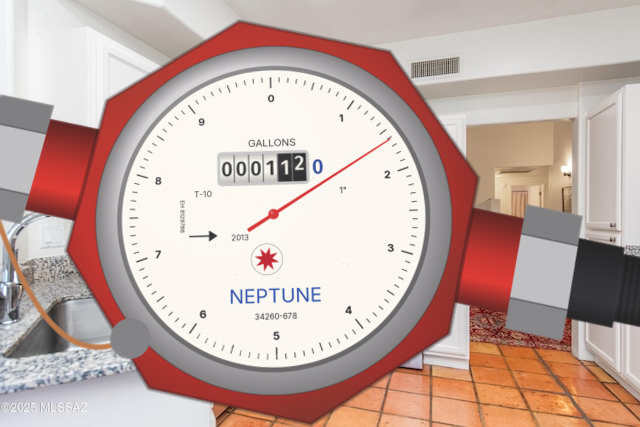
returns gal 1121.6
